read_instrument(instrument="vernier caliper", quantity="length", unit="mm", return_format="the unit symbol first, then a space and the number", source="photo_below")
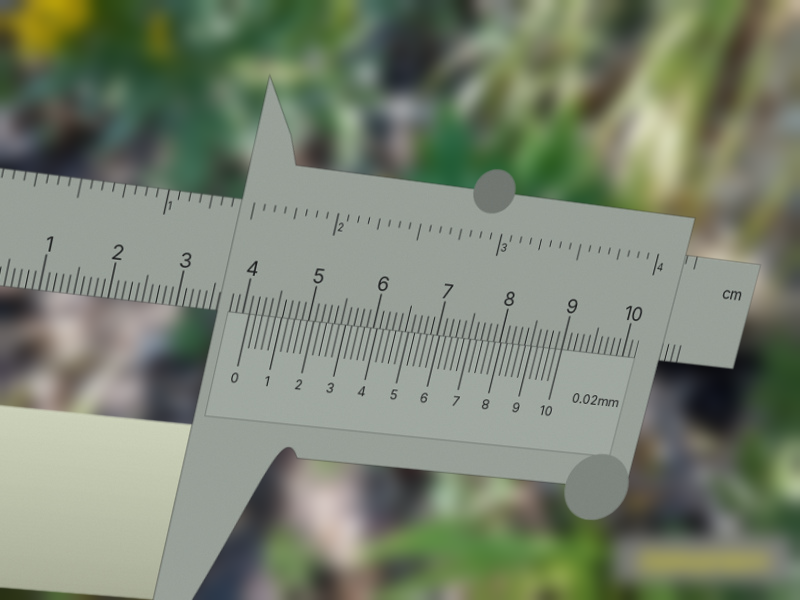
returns mm 41.0
